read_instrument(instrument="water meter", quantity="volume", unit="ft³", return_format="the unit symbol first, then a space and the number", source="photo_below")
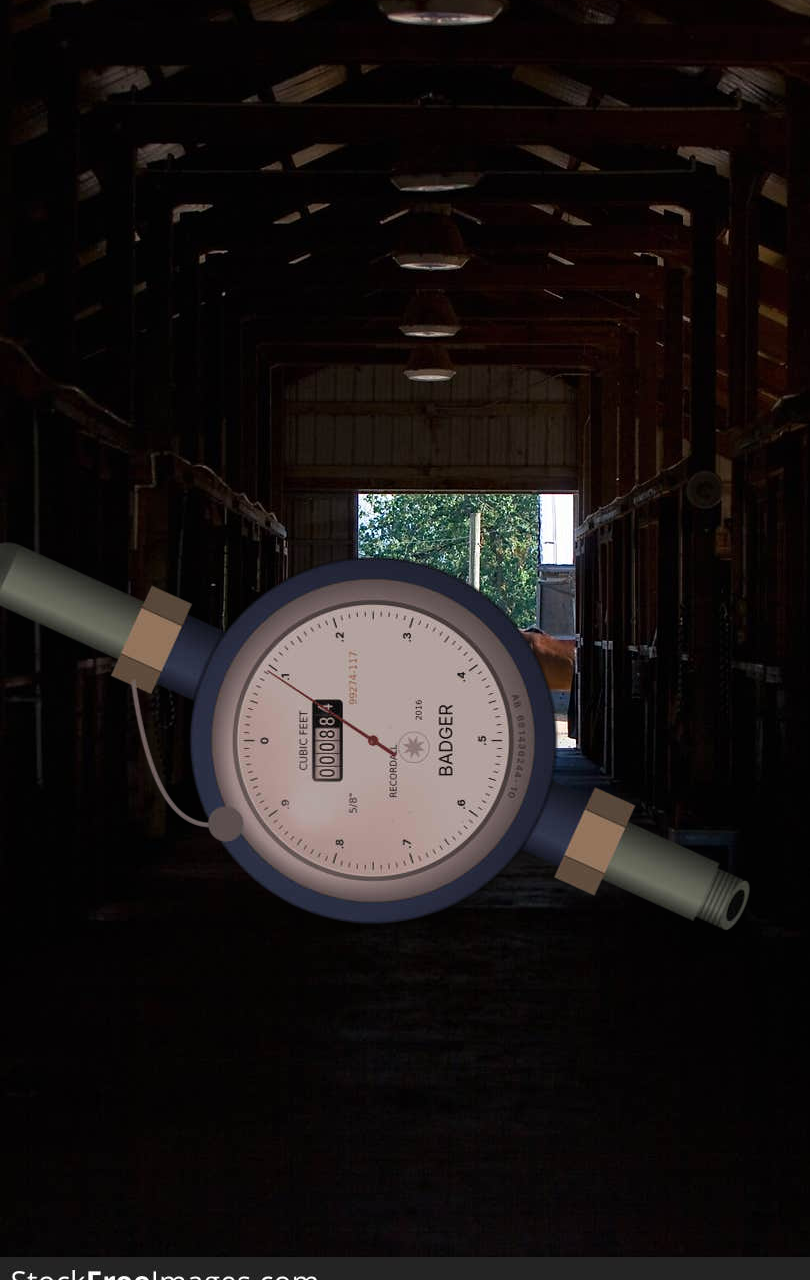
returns ft³ 884.09
